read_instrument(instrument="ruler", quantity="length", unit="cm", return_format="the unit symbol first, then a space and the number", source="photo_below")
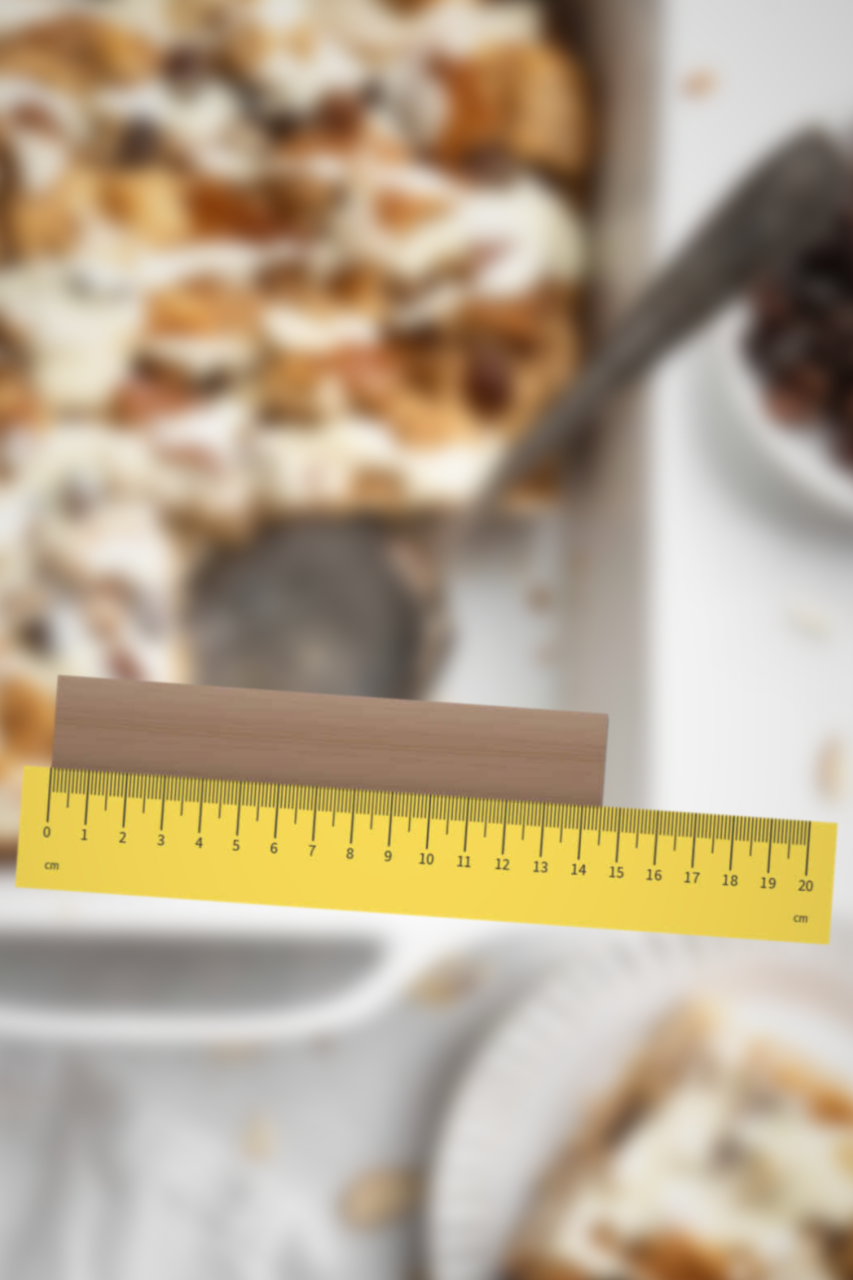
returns cm 14.5
